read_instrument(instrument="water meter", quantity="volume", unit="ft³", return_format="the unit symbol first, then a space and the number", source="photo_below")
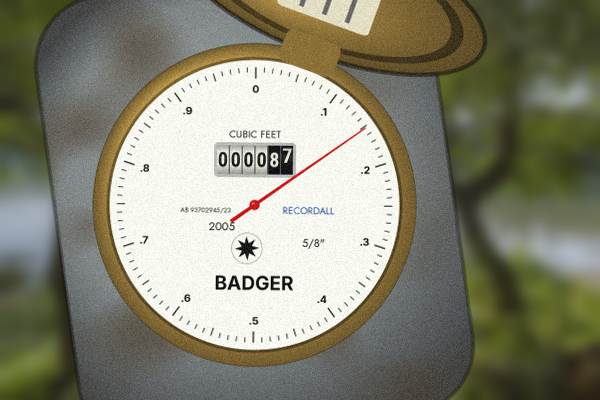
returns ft³ 87.15
